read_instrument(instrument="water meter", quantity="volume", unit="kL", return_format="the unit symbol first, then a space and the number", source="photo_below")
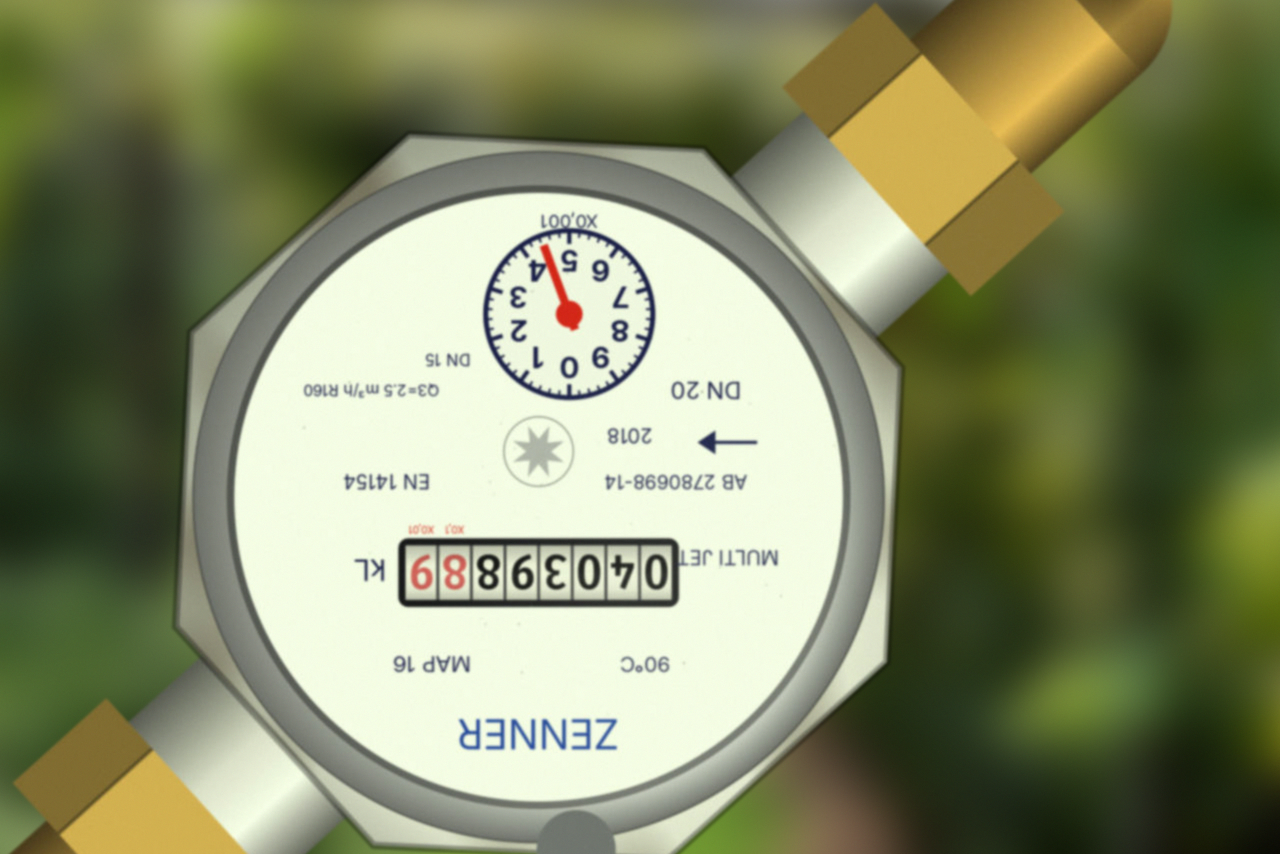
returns kL 40398.894
